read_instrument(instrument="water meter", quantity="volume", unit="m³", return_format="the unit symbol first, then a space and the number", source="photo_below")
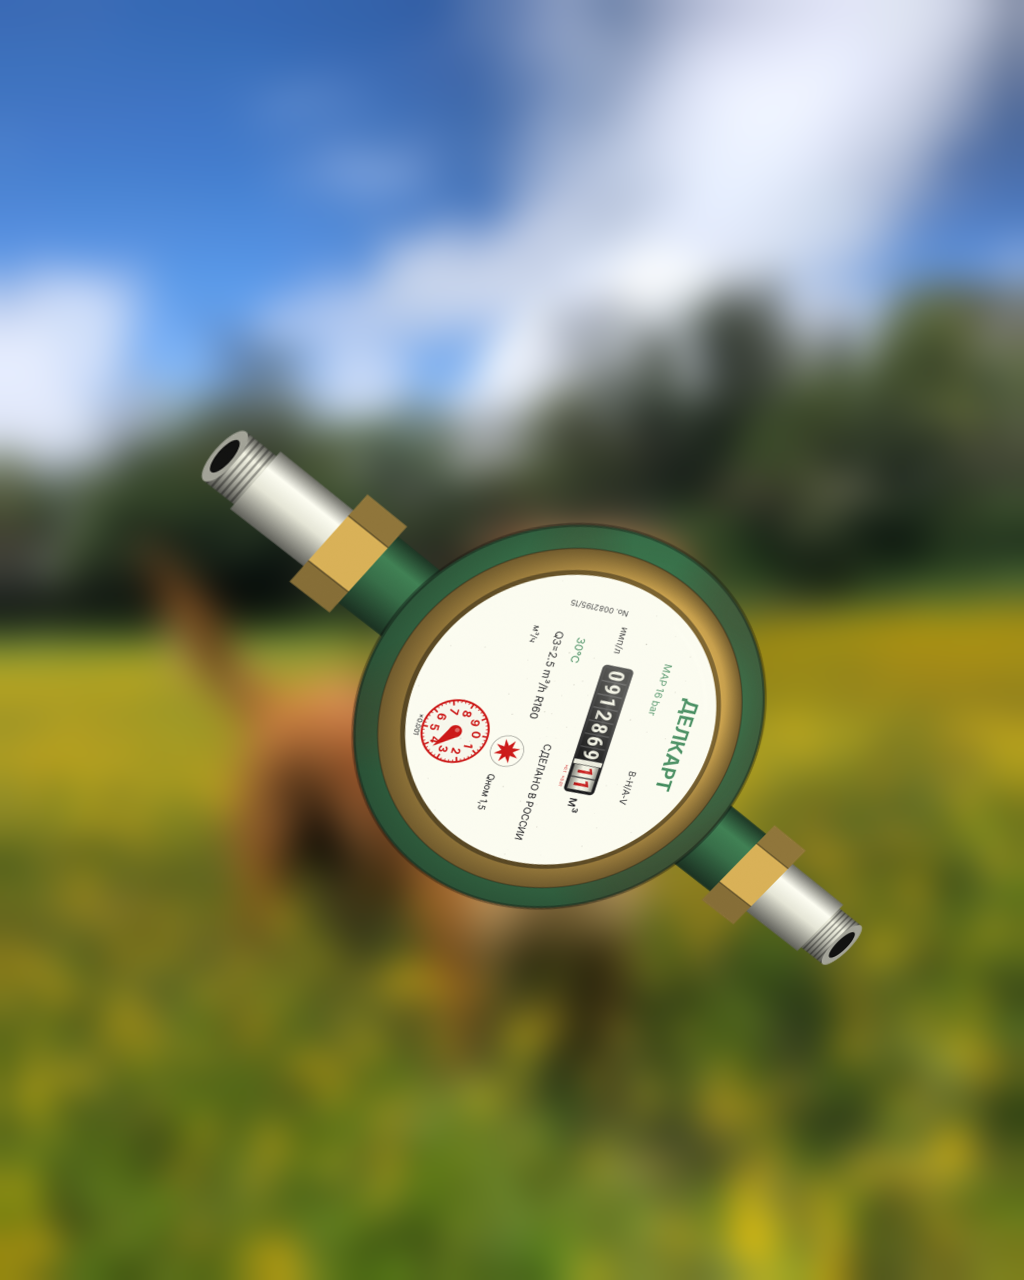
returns m³ 912869.113
